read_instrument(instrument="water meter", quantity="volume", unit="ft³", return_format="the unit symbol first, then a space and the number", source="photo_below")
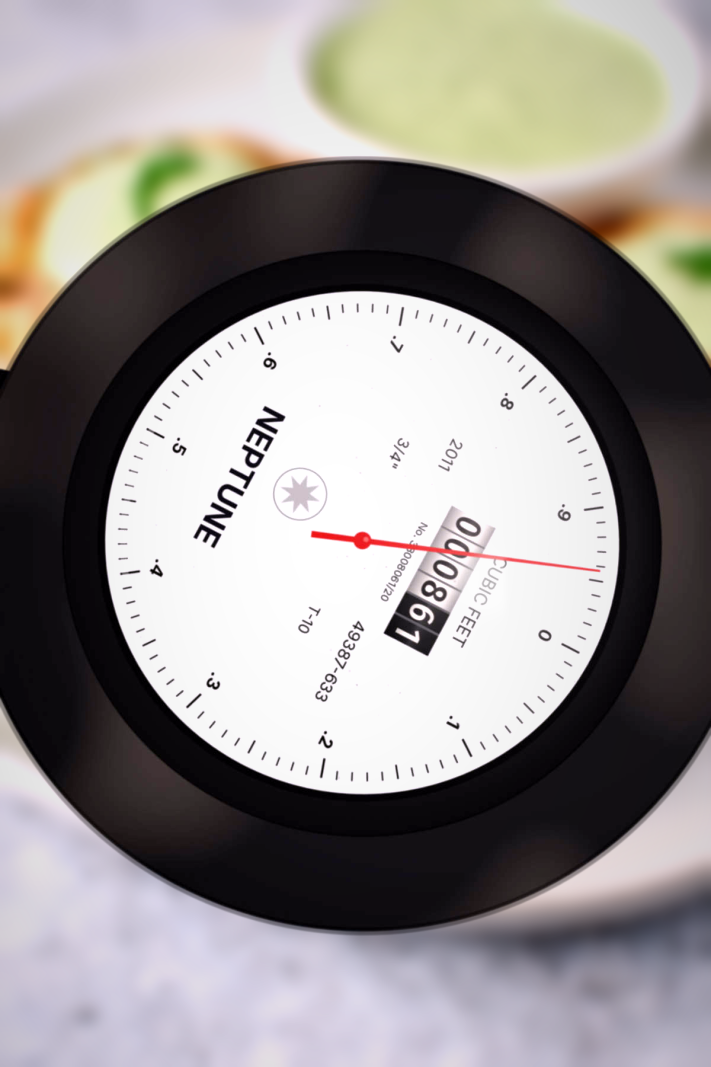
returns ft³ 860.94
